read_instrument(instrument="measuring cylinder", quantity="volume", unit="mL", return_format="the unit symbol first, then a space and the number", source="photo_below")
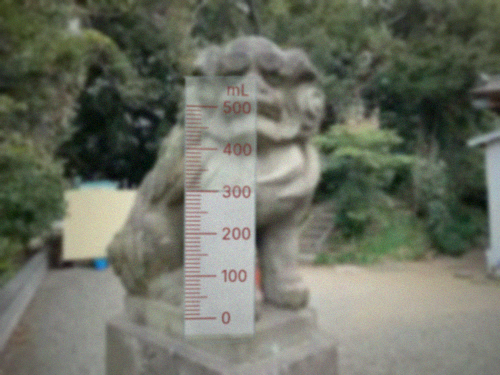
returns mL 300
